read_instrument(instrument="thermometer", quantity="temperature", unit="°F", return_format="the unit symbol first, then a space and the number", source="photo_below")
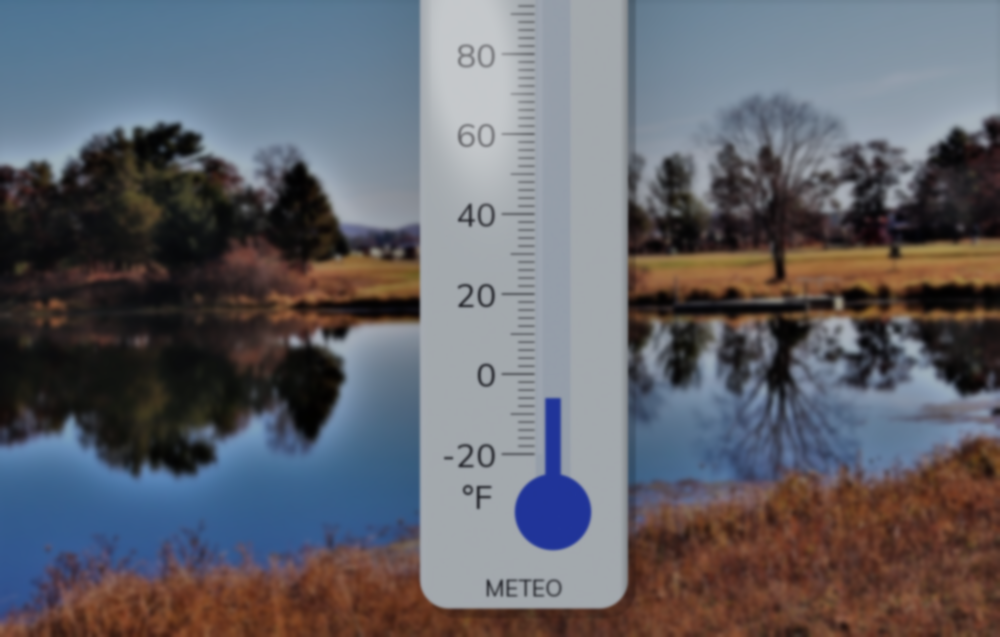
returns °F -6
